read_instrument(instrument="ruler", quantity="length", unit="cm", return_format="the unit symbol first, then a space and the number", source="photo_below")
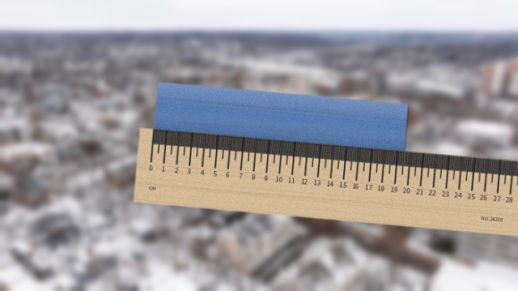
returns cm 19.5
